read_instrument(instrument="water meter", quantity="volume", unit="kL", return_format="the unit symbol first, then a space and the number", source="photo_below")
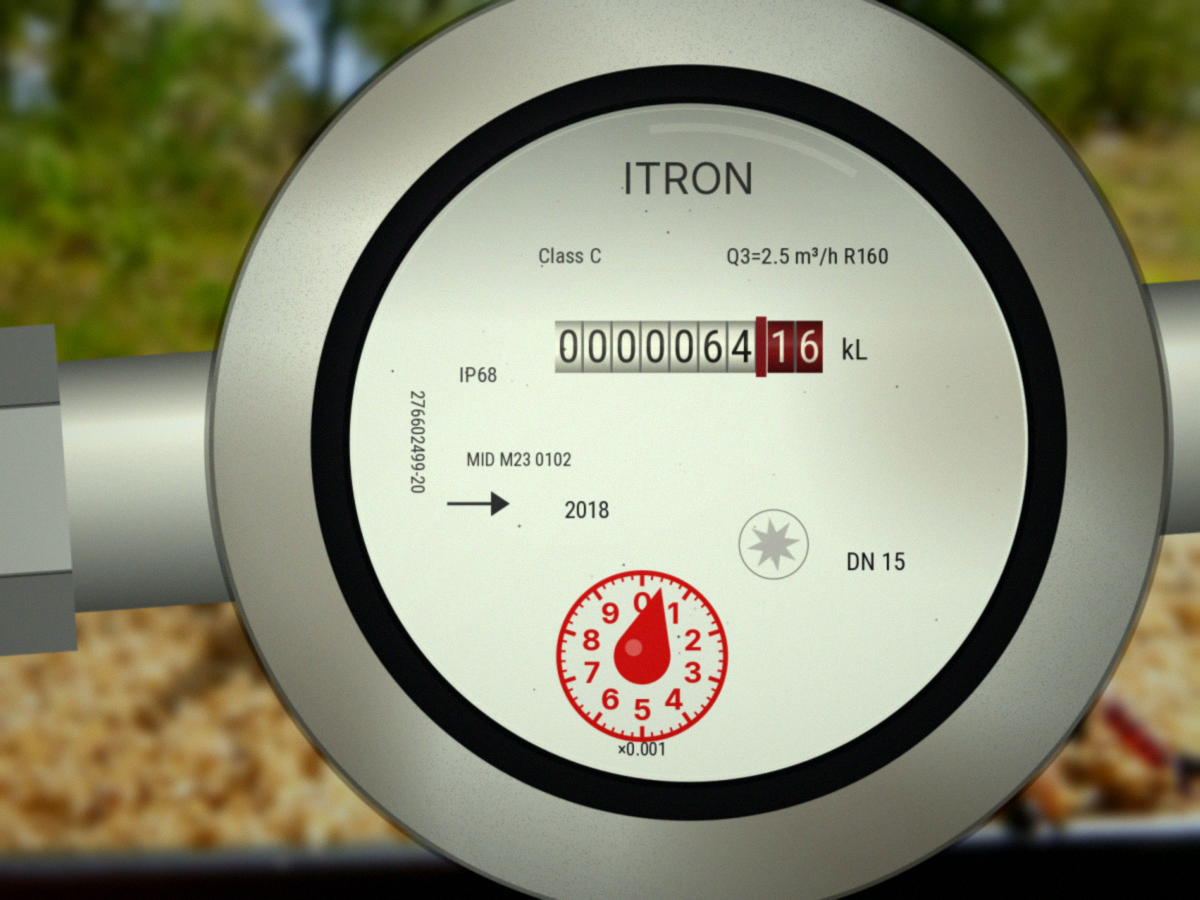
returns kL 64.160
